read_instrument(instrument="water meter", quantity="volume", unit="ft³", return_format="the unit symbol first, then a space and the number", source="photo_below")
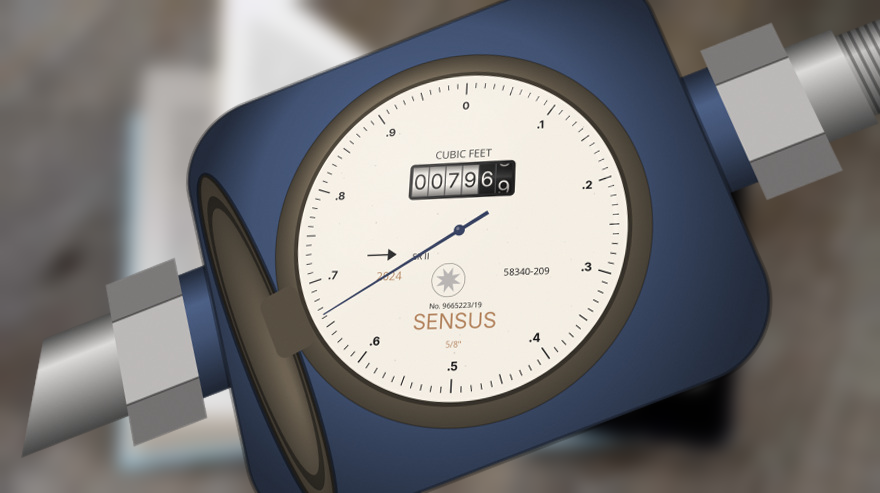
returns ft³ 7968.66
